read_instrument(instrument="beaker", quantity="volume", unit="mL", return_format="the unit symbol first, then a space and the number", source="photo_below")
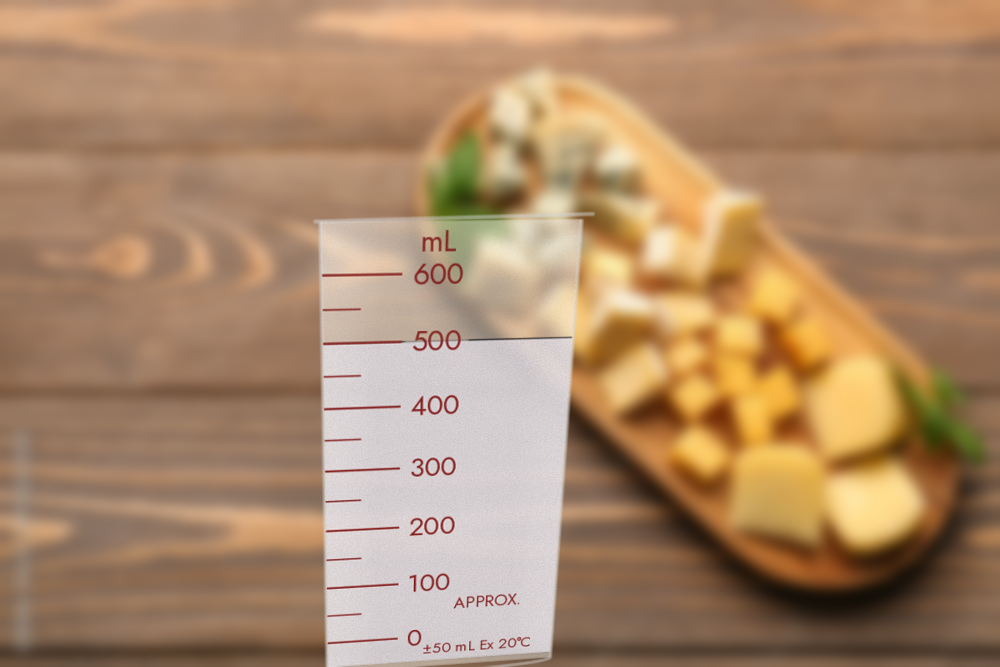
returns mL 500
